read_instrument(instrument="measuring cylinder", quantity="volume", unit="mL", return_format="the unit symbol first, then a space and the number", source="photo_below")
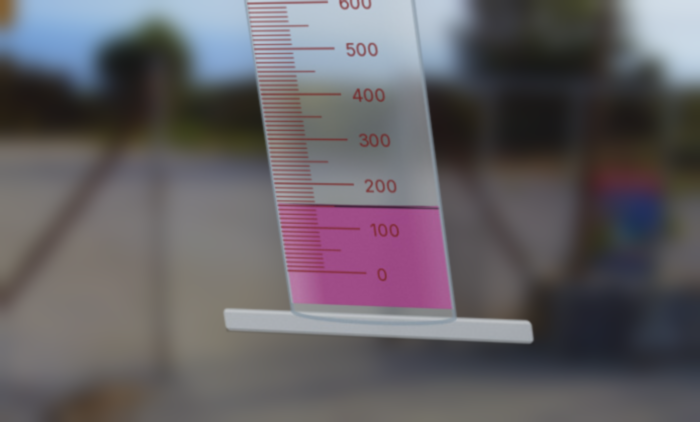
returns mL 150
